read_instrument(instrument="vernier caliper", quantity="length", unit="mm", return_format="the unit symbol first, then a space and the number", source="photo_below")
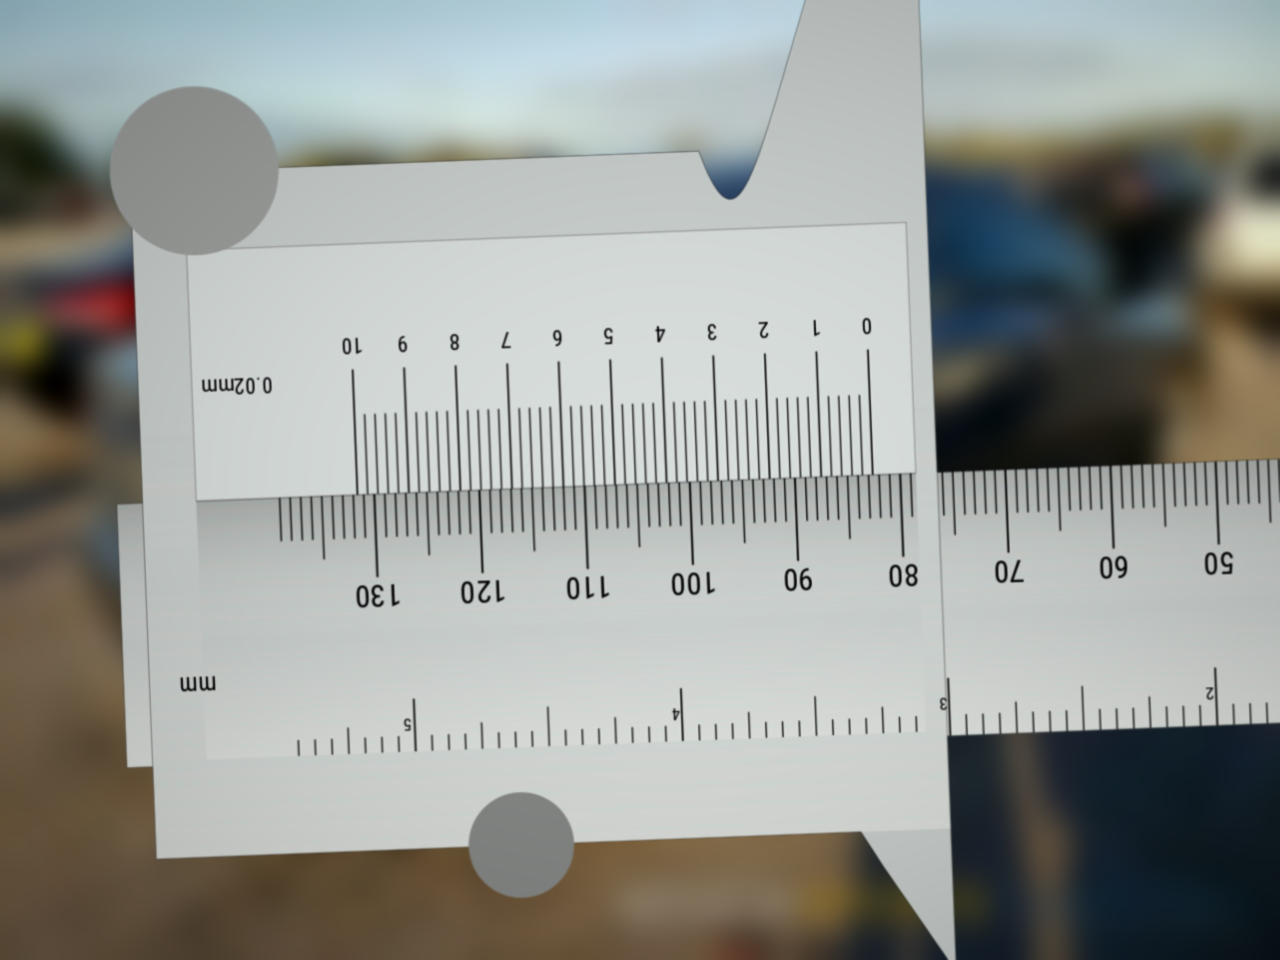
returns mm 82.6
